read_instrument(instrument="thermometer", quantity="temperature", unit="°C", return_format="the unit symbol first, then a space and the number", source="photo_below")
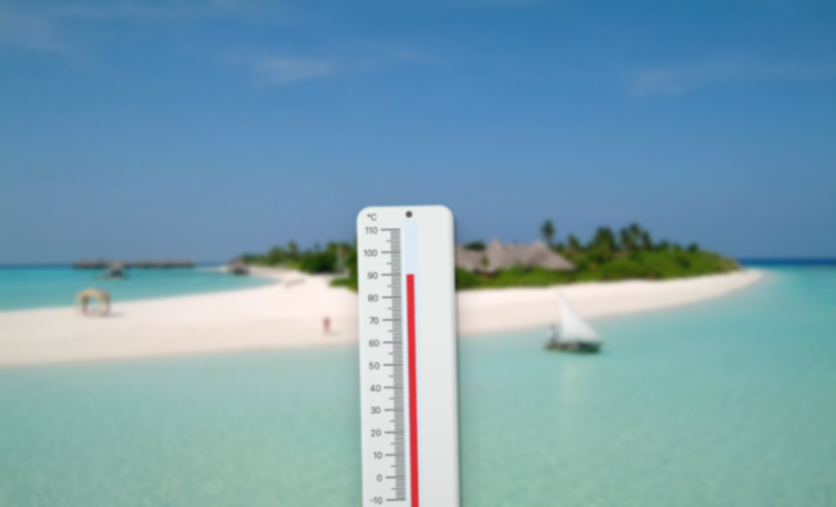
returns °C 90
